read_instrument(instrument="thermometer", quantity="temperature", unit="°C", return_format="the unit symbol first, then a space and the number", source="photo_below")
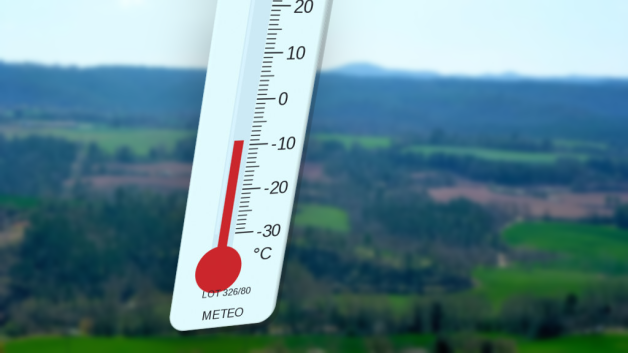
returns °C -9
